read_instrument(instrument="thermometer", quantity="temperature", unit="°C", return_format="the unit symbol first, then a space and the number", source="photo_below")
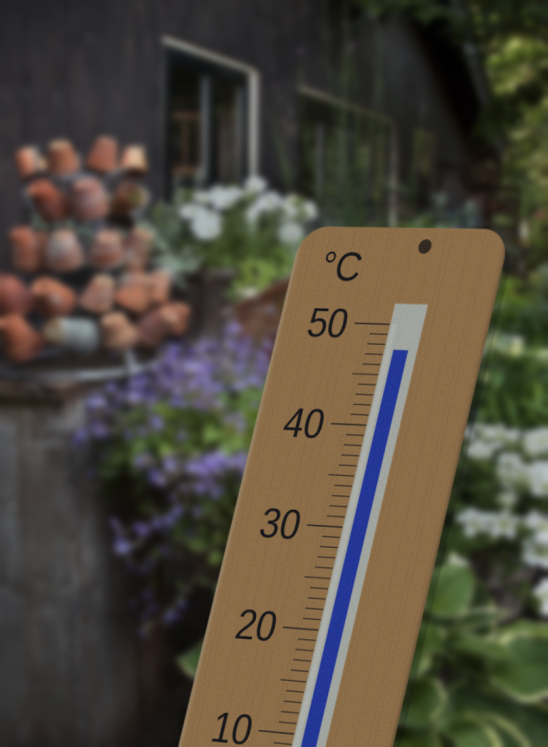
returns °C 47.5
